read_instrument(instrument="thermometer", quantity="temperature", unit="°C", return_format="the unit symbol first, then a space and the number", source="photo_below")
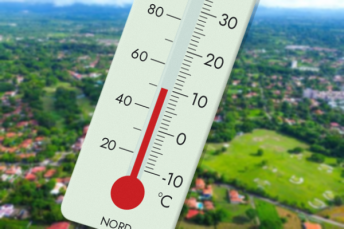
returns °C 10
